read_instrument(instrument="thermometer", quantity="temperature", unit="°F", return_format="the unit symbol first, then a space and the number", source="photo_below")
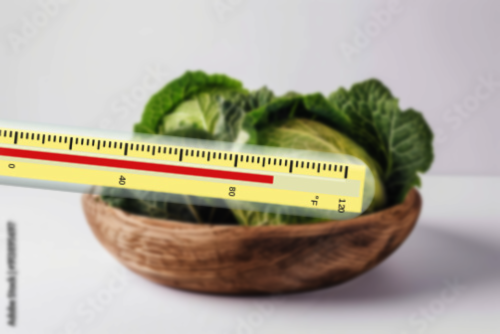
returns °F 94
